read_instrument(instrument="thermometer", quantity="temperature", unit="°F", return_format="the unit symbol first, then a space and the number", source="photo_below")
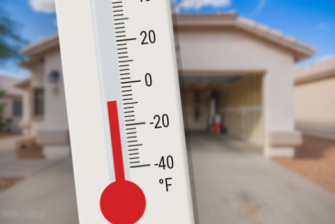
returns °F -8
